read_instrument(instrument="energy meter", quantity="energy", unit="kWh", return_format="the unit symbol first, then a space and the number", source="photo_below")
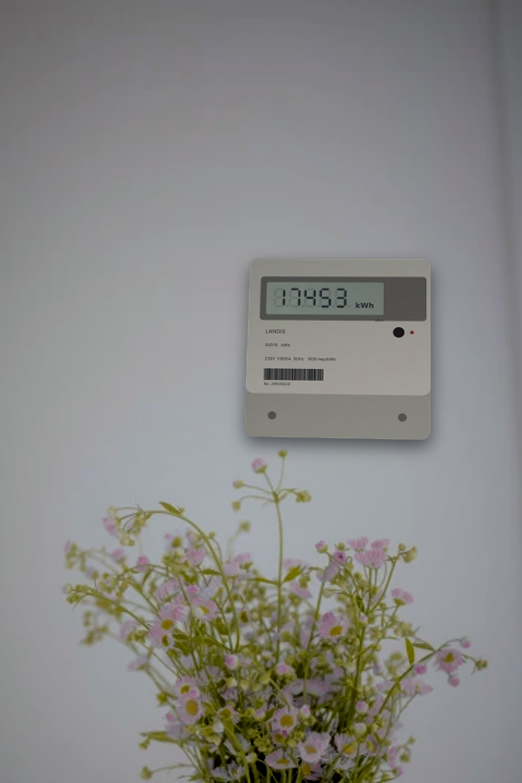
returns kWh 17453
